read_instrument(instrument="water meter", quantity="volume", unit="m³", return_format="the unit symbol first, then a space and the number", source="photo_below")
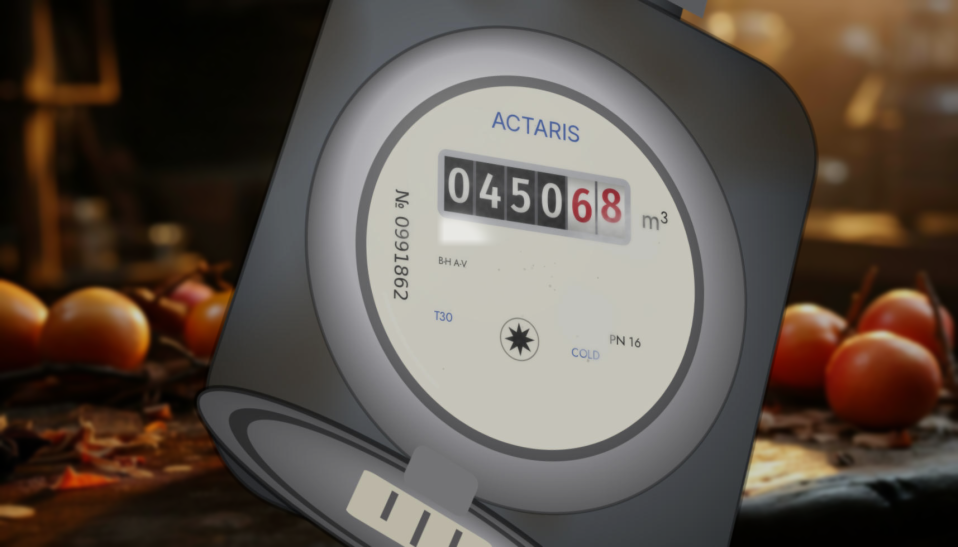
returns m³ 450.68
